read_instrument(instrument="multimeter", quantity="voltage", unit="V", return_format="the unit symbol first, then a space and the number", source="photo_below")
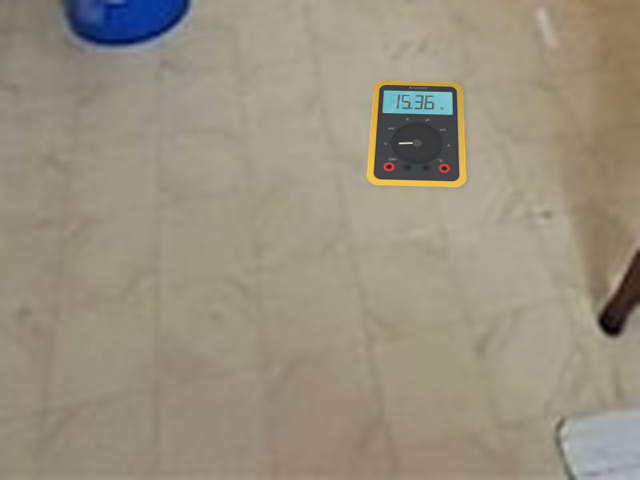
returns V 15.36
